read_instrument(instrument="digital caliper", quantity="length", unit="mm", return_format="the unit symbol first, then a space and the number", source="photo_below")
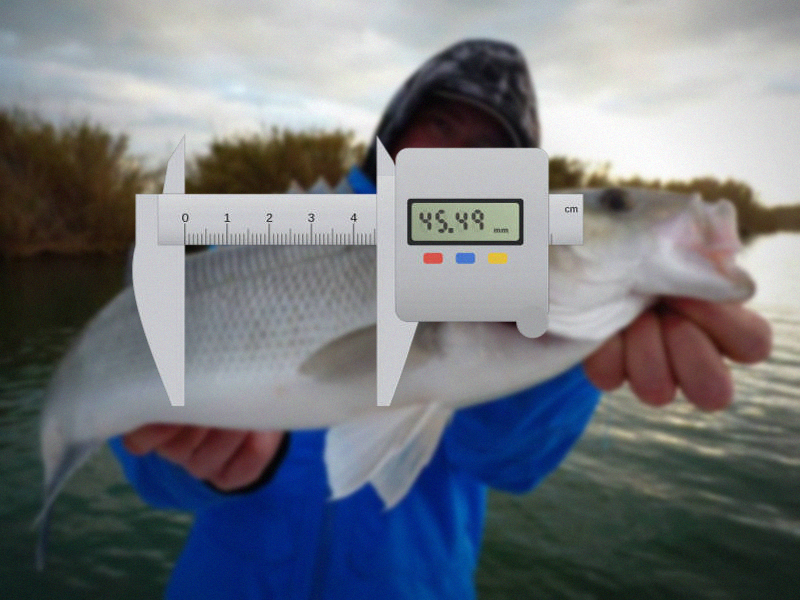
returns mm 45.49
